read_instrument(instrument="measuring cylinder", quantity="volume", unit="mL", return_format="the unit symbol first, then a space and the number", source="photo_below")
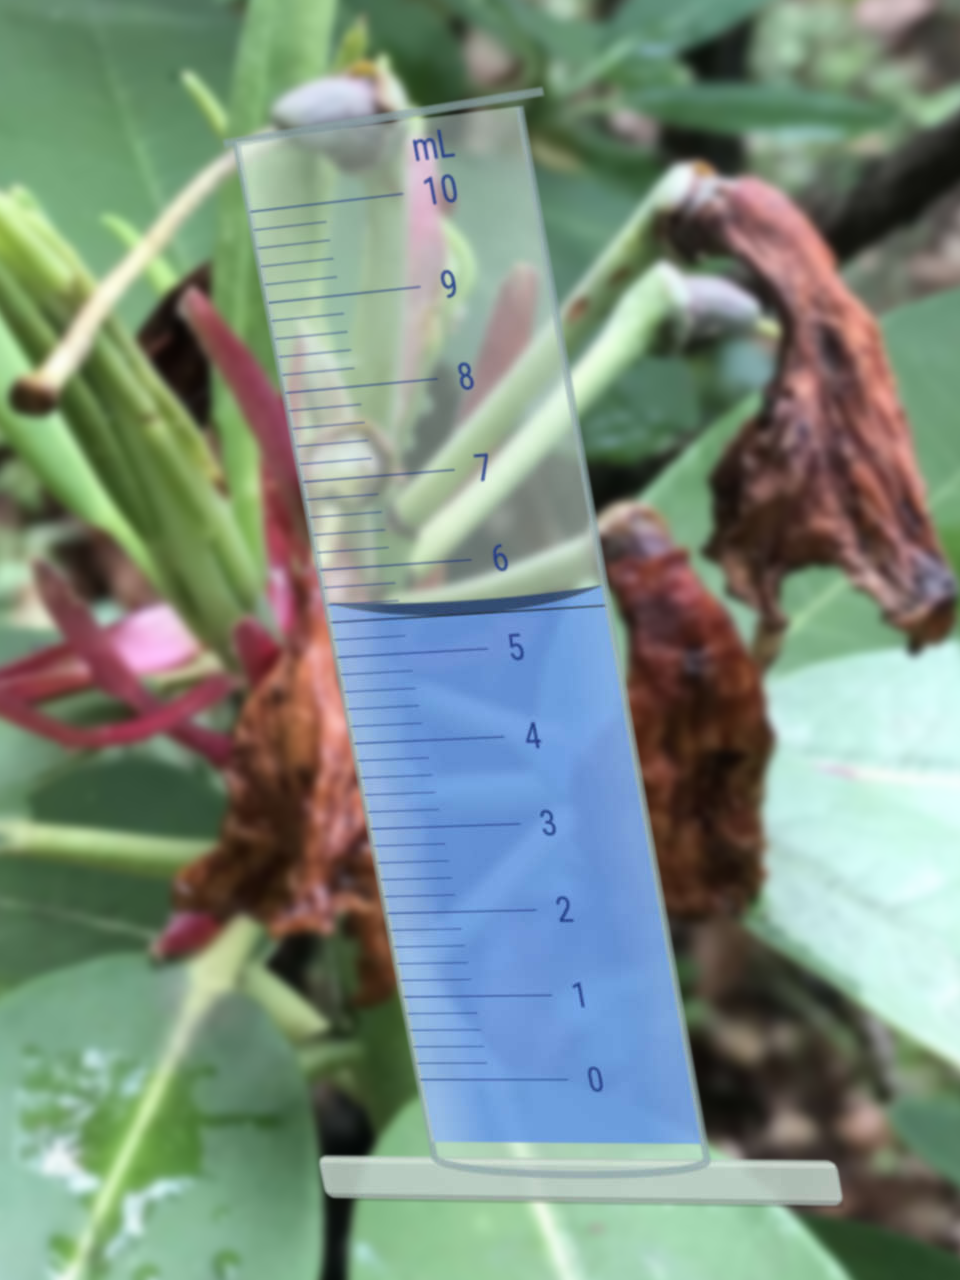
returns mL 5.4
